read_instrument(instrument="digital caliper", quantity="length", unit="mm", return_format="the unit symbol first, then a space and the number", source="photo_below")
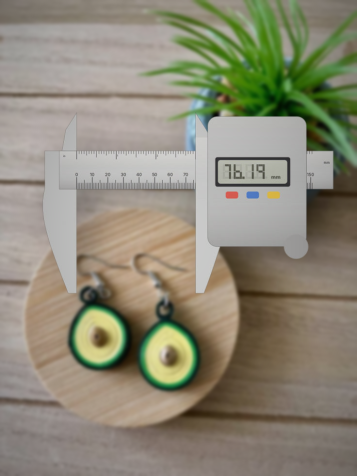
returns mm 76.19
